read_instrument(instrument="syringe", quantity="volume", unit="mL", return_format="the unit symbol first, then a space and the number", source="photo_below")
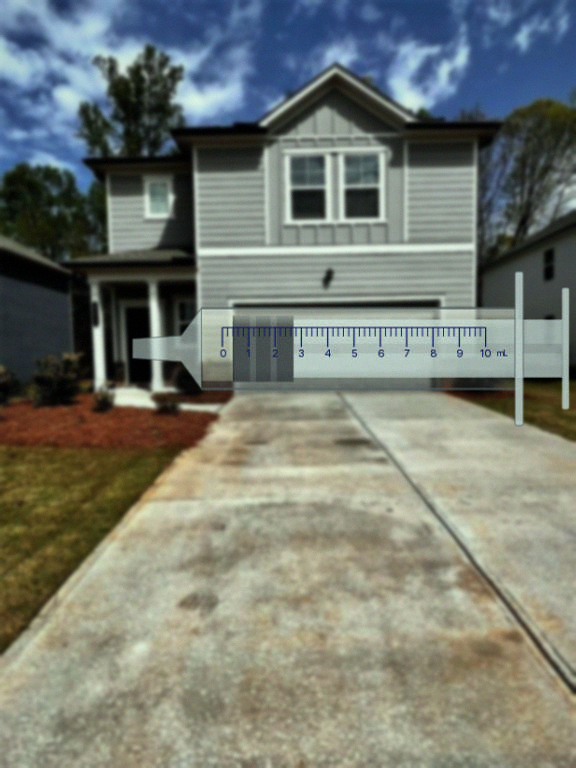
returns mL 0.4
